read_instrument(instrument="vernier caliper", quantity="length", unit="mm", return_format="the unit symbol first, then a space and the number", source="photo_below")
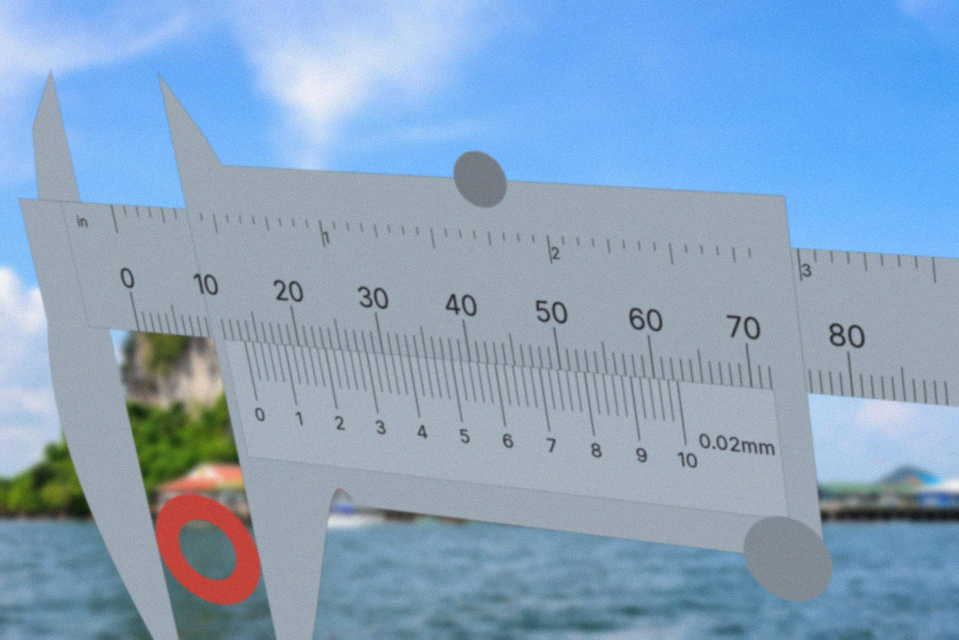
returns mm 13.4
